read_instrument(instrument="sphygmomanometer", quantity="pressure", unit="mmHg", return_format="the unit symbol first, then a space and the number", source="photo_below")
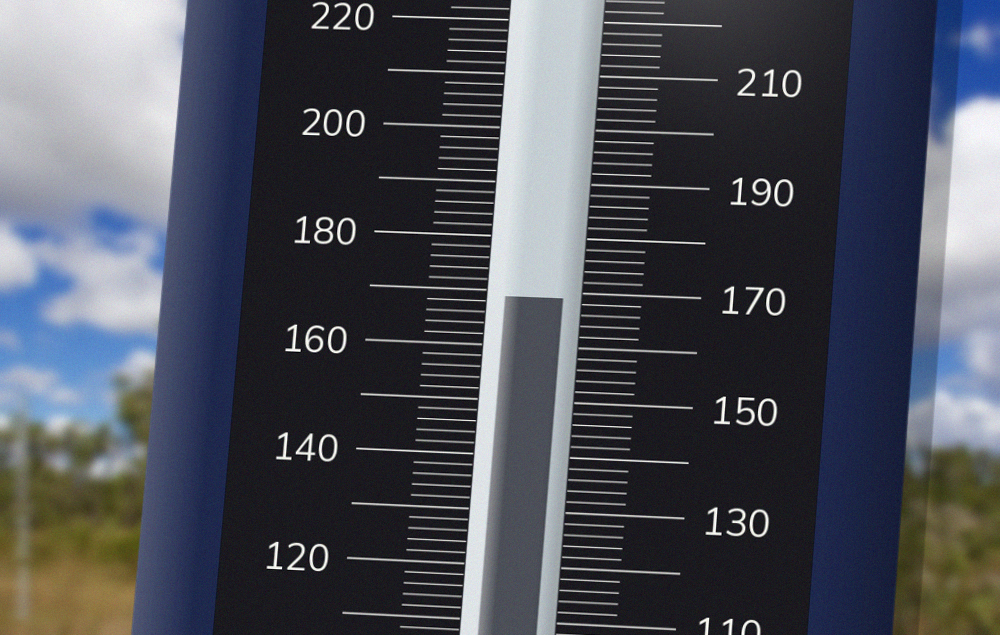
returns mmHg 169
